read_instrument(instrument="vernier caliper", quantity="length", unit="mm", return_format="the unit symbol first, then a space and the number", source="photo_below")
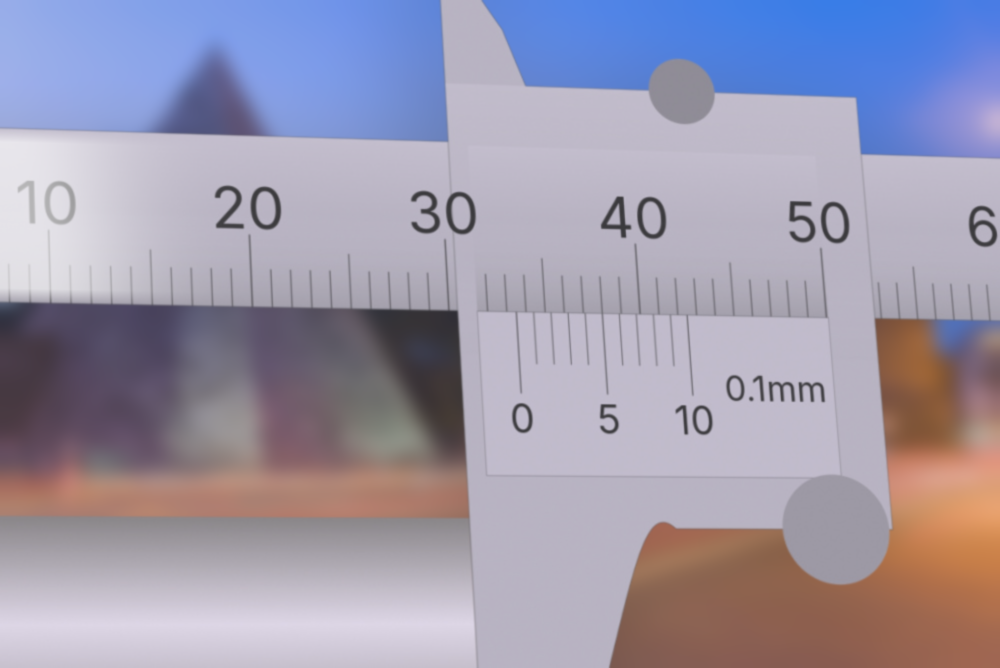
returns mm 33.5
